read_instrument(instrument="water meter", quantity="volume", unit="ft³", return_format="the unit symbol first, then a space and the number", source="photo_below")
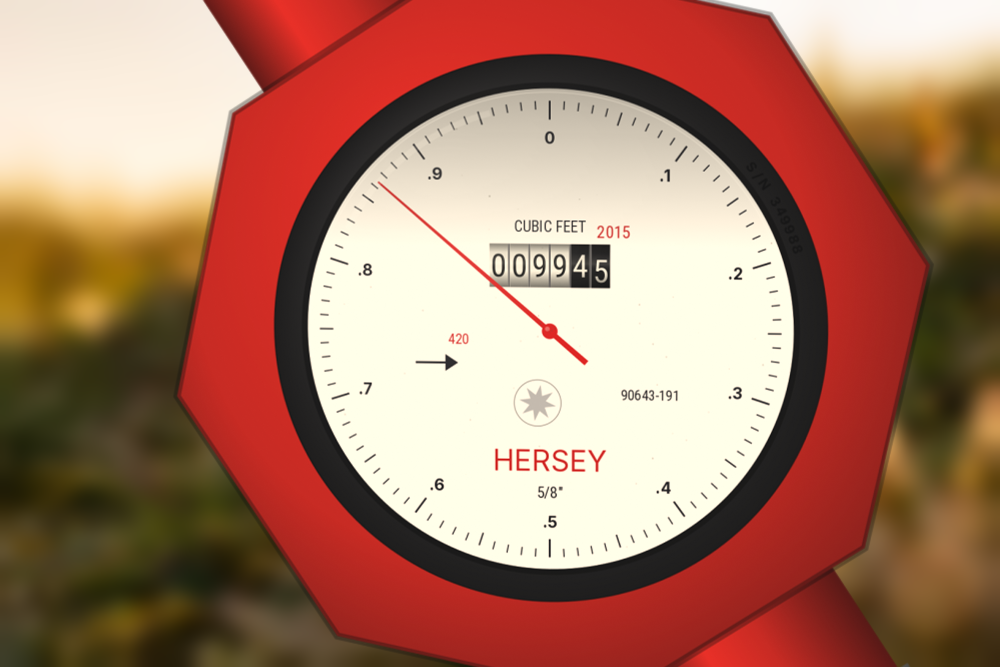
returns ft³ 9944.86
